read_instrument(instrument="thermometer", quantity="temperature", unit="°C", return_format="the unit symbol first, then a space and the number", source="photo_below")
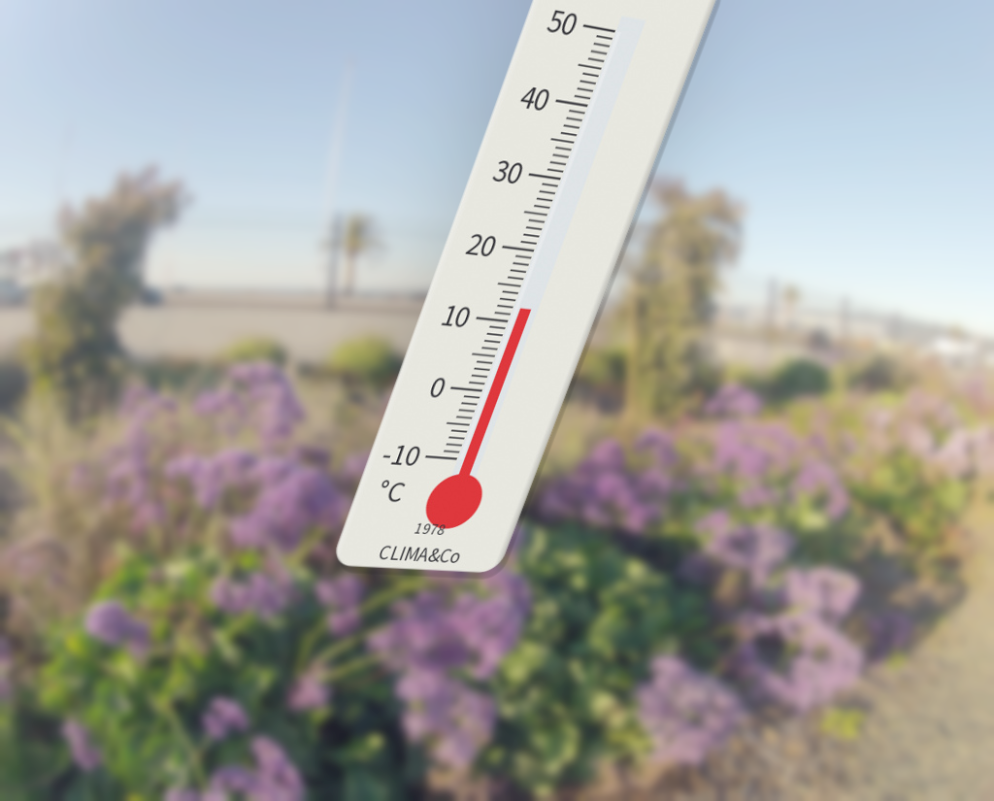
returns °C 12
